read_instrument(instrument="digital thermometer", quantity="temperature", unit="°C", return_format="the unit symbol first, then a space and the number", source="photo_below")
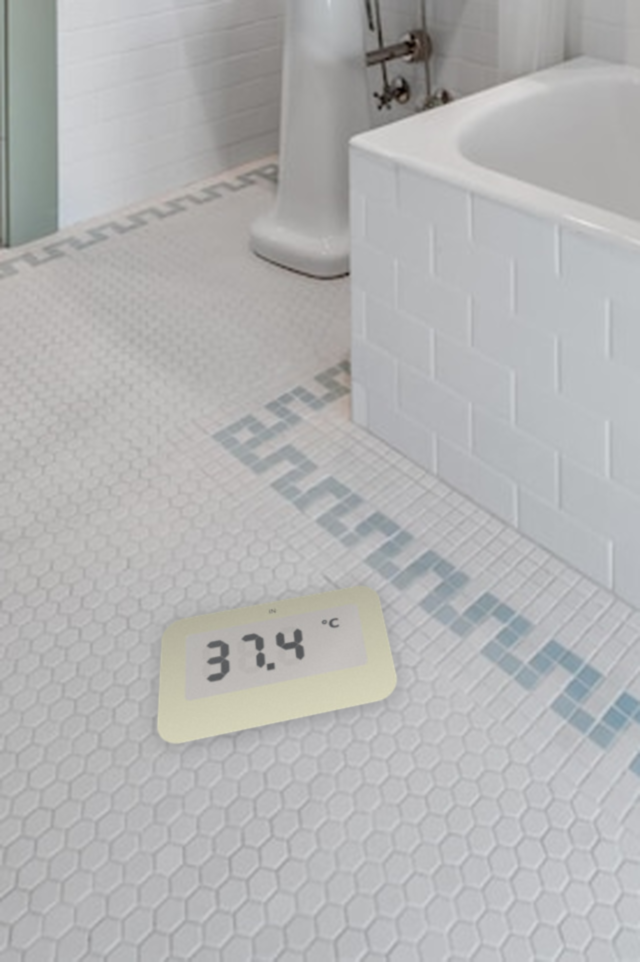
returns °C 37.4
